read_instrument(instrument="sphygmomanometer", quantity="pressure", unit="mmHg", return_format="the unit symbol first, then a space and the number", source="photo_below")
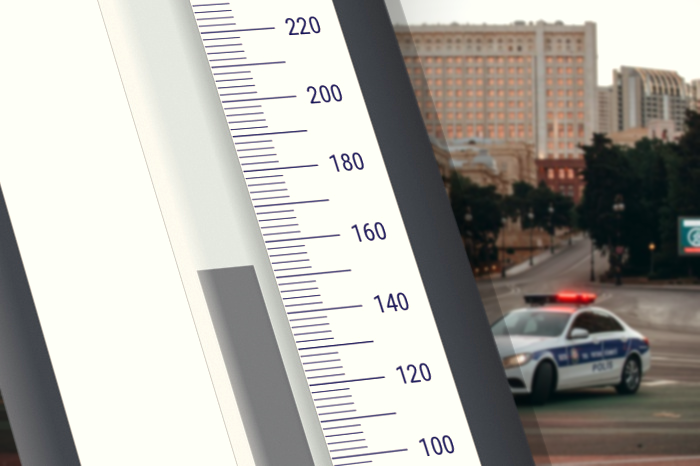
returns mmHg 154
